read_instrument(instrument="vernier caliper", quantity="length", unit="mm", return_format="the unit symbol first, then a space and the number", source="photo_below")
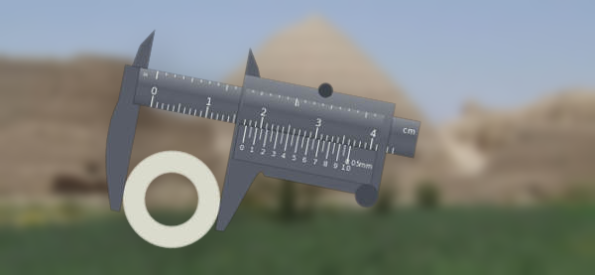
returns mm 17.4
